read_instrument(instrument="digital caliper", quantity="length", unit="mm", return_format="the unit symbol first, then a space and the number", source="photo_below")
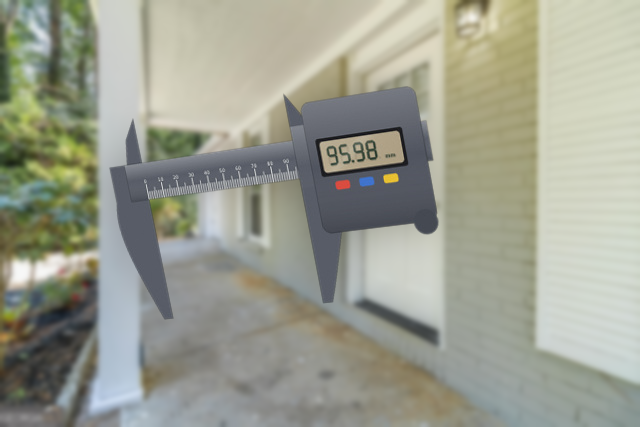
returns mm 95.98
